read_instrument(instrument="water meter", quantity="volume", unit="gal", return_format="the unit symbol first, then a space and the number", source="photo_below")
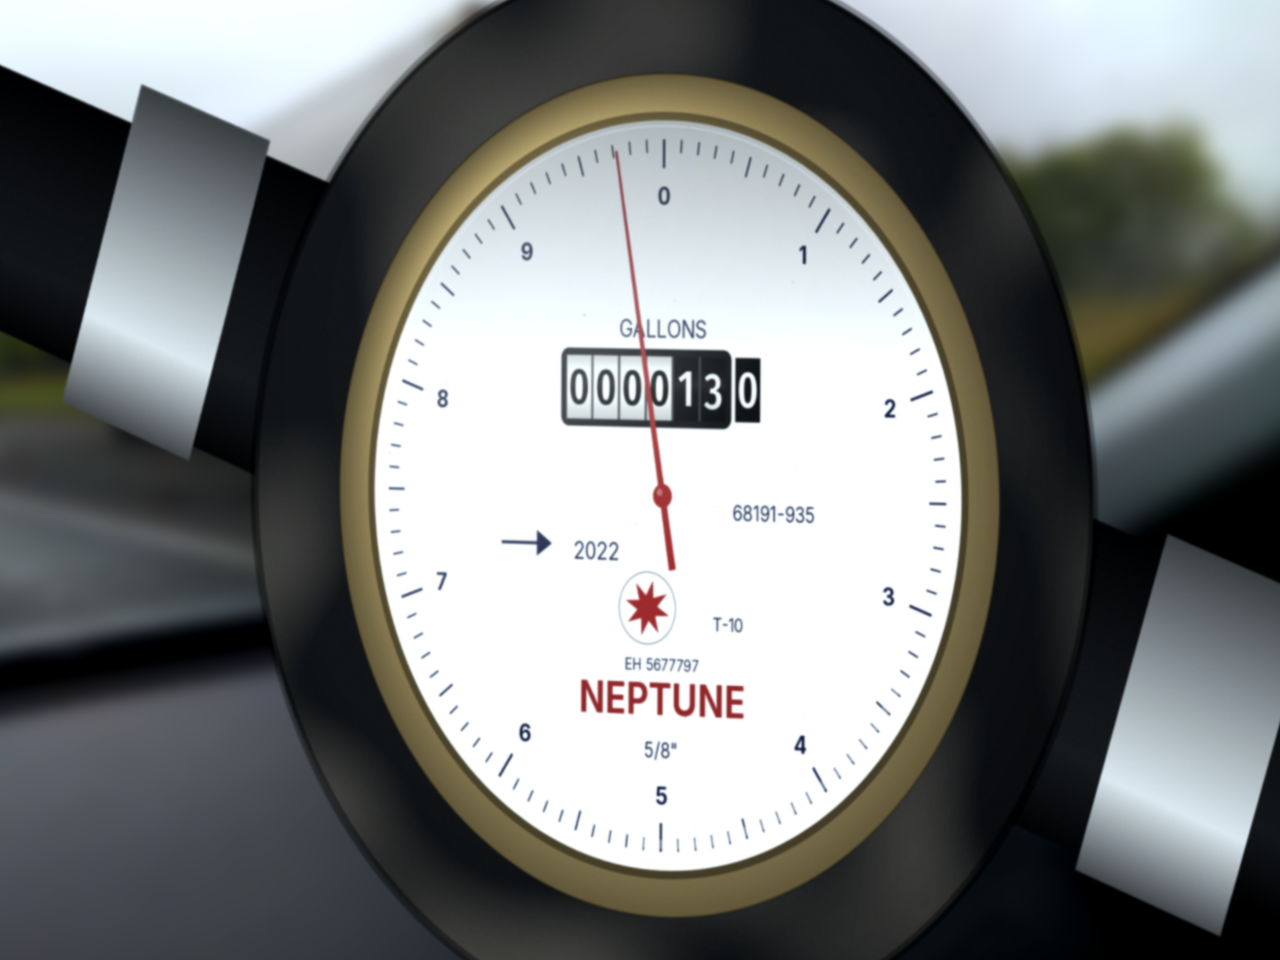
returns gal 129.7
